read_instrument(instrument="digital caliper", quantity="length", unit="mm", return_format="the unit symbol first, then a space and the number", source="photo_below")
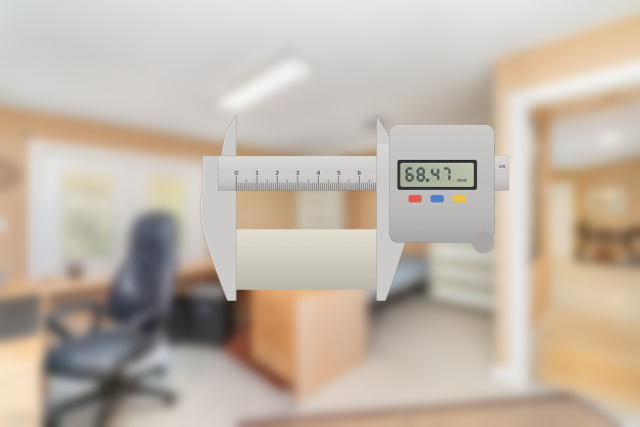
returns mm 68.47
